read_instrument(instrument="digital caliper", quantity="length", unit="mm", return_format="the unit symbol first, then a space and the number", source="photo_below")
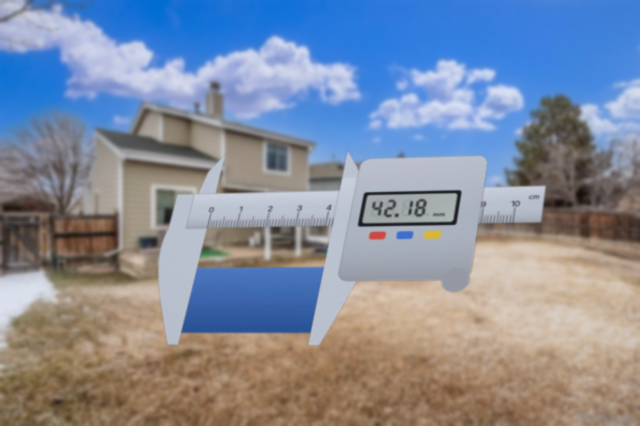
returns mm 42.18
